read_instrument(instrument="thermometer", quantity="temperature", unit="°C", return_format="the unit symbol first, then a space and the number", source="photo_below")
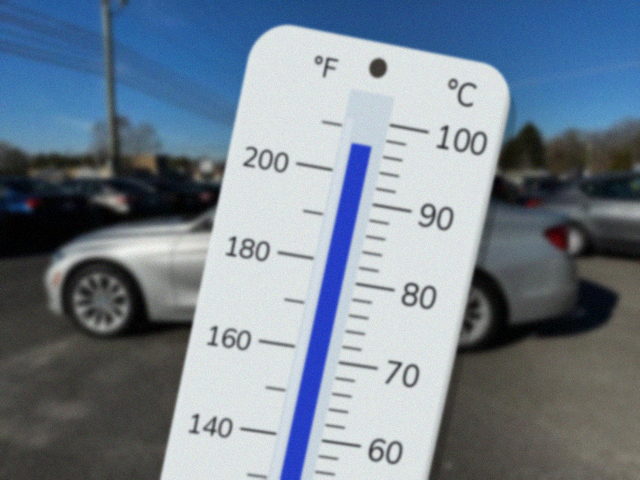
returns °C 97
